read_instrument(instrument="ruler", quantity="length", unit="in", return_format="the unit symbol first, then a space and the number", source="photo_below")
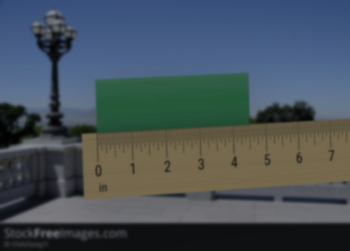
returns in 4.5
